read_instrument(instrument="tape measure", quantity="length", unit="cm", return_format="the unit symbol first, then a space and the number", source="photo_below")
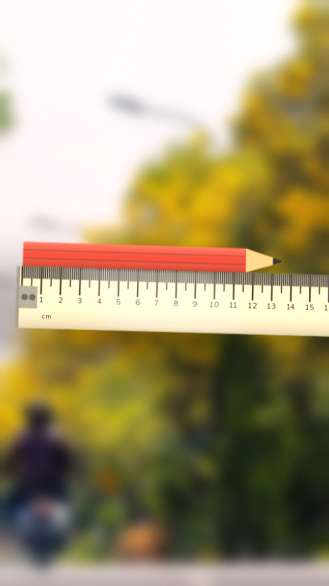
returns cm 13.5
